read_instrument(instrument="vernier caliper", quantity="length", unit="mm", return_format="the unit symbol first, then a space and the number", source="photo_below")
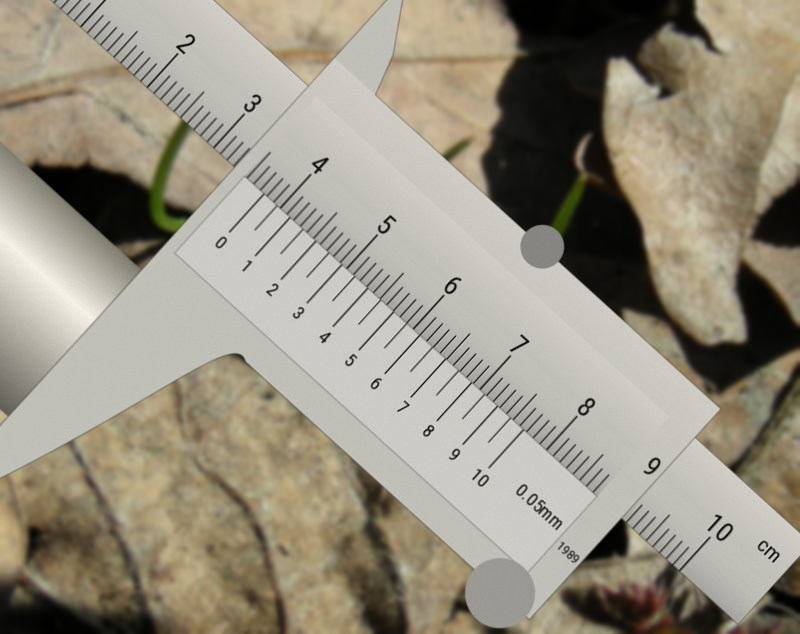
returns mm 37.6
